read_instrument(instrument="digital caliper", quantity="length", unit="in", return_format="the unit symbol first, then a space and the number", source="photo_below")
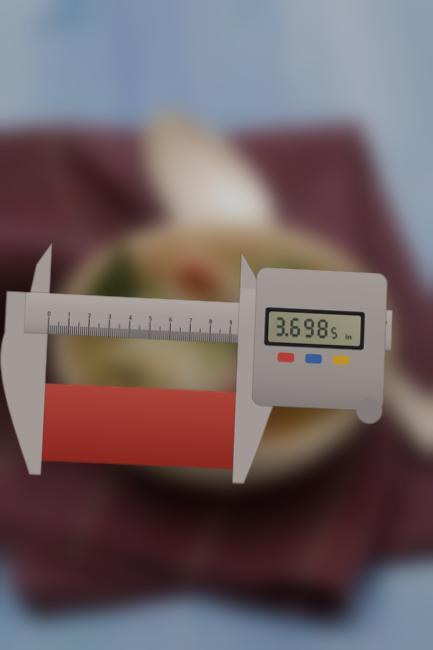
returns in 3.6985
